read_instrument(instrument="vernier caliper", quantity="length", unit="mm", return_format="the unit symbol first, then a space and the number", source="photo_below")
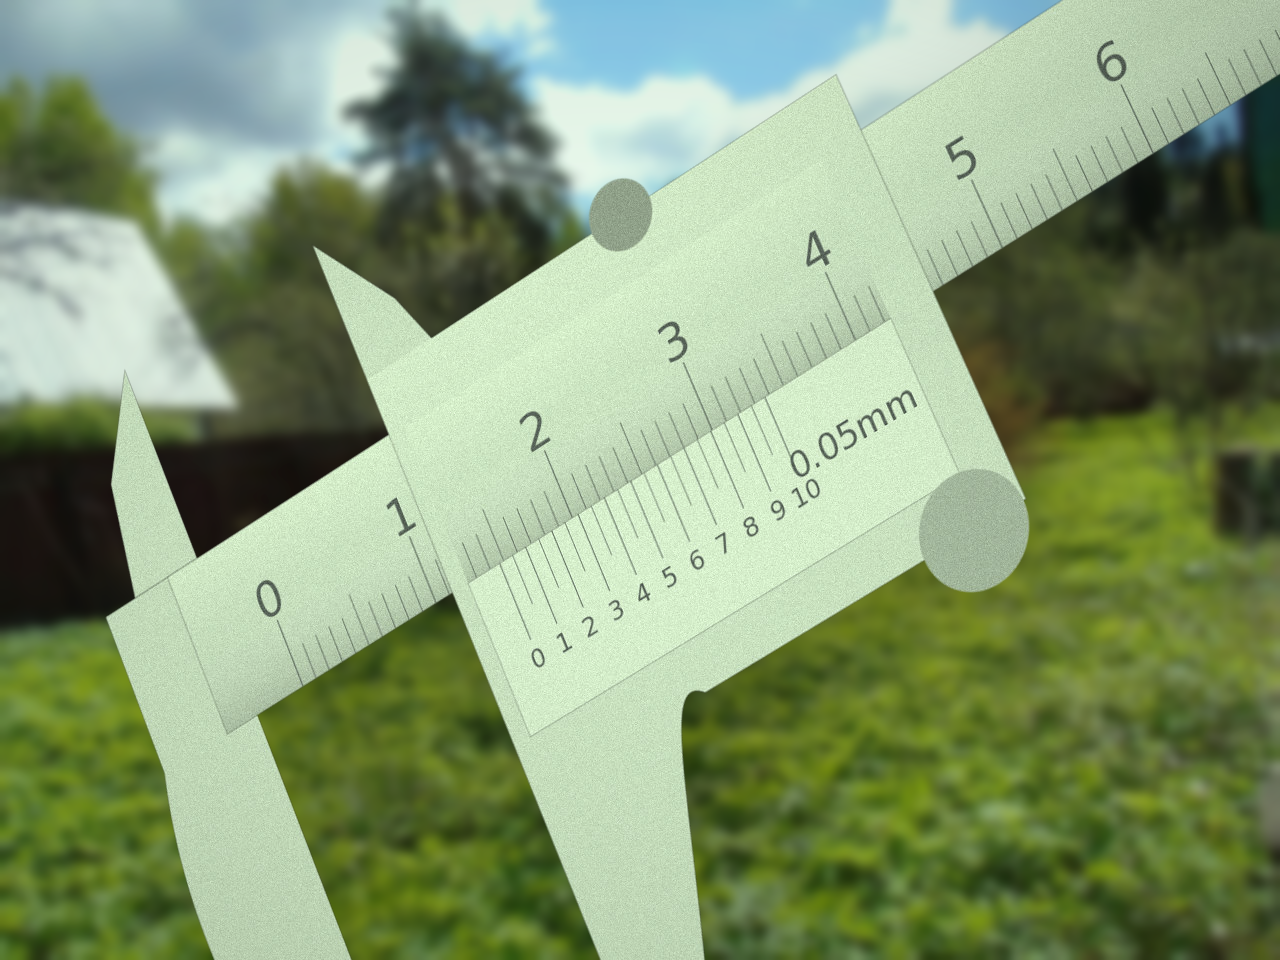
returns mm 14.7
